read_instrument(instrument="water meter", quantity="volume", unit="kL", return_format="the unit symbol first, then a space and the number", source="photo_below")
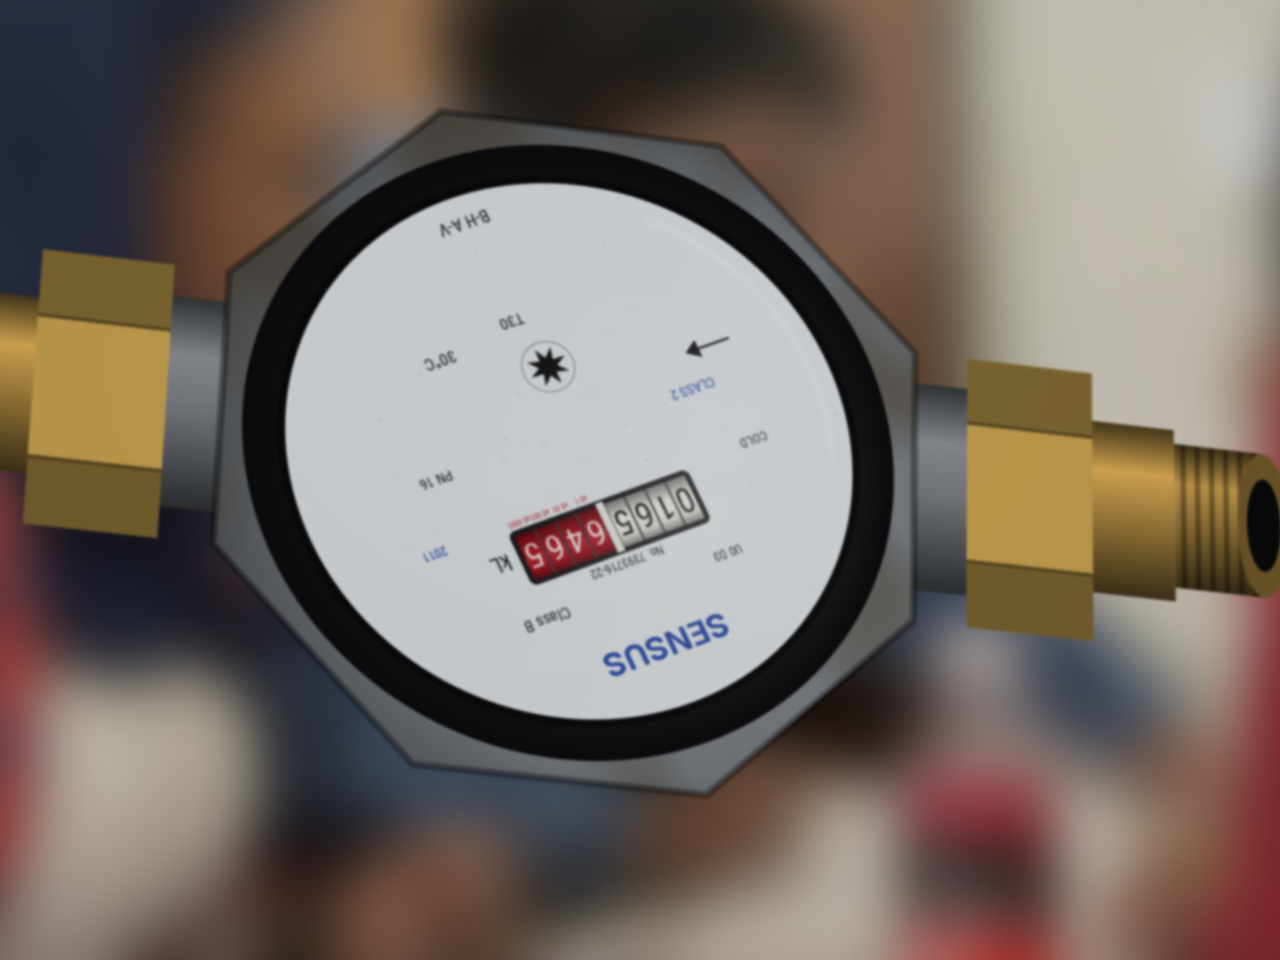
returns kL 165.6465
